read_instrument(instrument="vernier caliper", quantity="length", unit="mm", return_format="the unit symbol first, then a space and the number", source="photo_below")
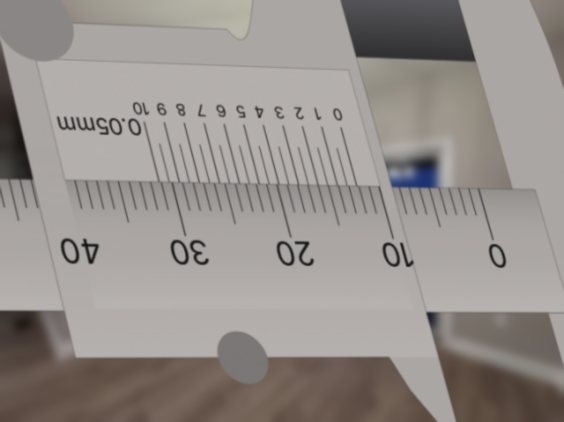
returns mm 12.2
